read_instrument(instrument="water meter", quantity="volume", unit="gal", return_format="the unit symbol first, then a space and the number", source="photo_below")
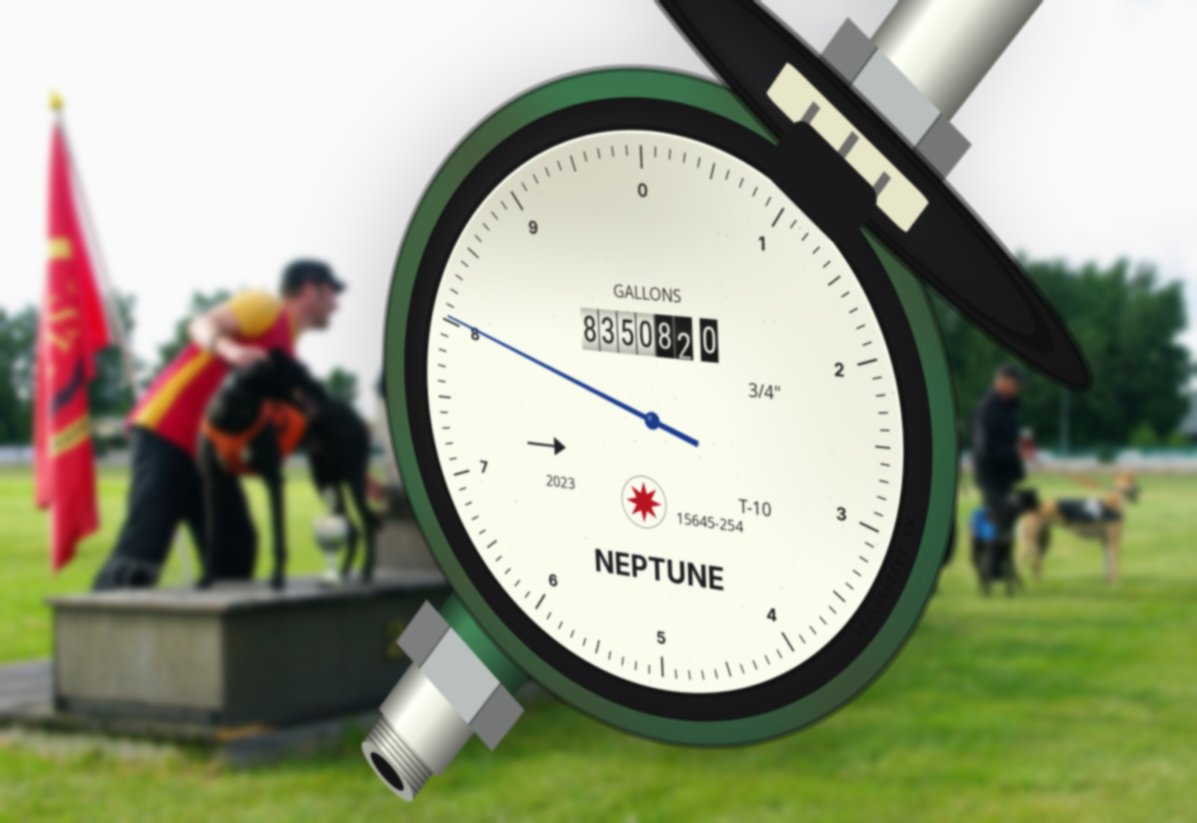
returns gal 8350818.0
